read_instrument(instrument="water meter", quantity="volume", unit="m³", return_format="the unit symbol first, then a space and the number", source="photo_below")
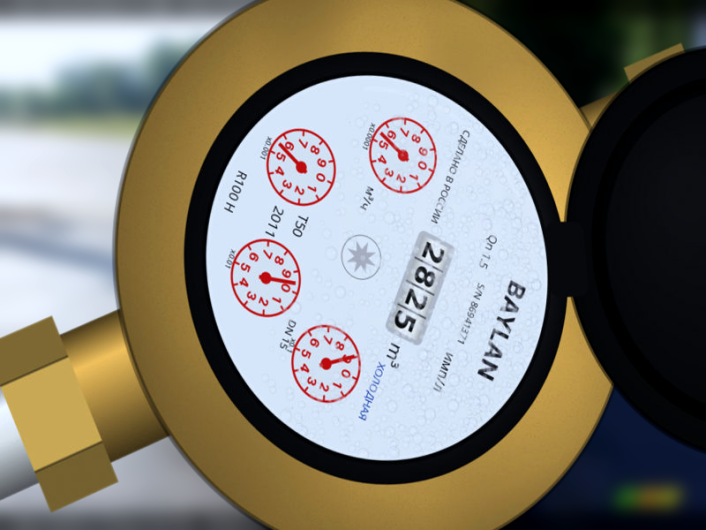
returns m³ 2824.8955
